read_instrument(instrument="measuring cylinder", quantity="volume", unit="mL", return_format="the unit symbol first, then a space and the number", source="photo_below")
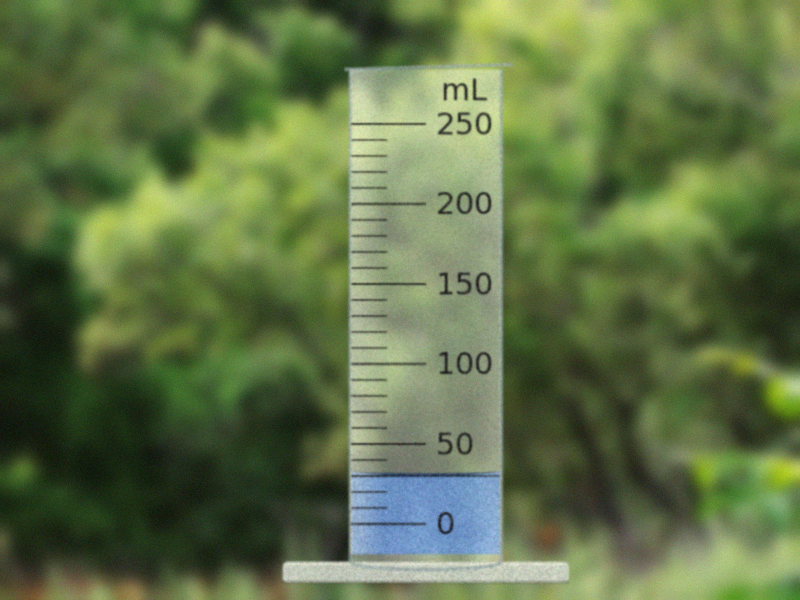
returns mL 30
